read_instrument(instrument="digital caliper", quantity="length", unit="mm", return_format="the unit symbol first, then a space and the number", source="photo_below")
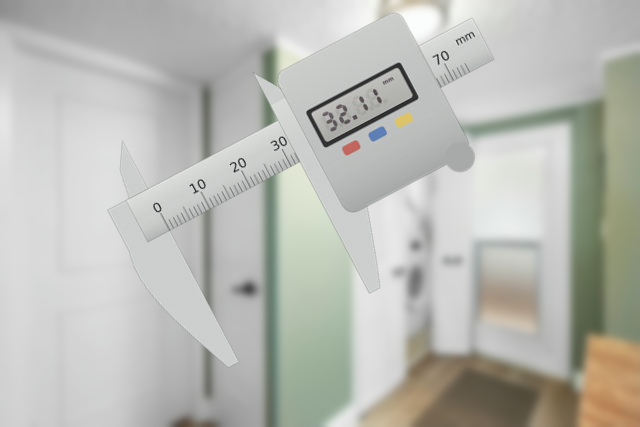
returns mm 32.11
